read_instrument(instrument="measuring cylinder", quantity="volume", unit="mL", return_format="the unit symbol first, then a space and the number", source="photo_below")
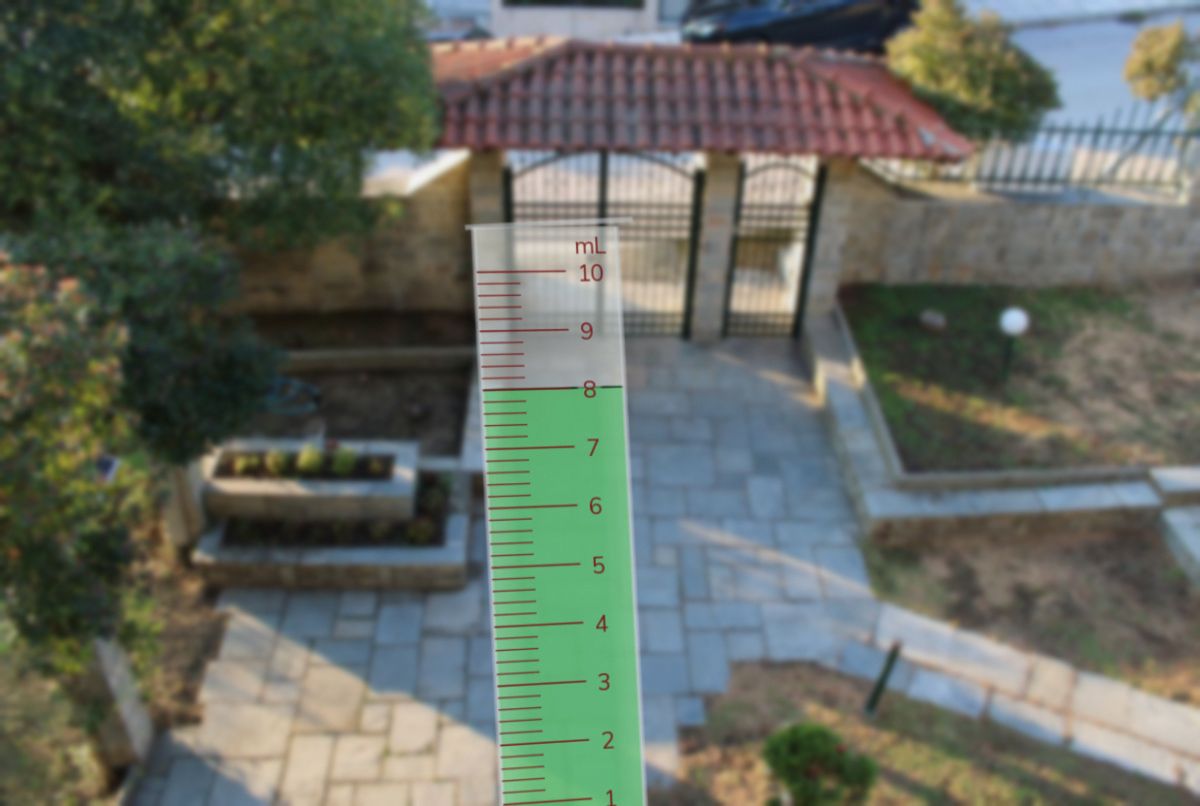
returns mL 8
